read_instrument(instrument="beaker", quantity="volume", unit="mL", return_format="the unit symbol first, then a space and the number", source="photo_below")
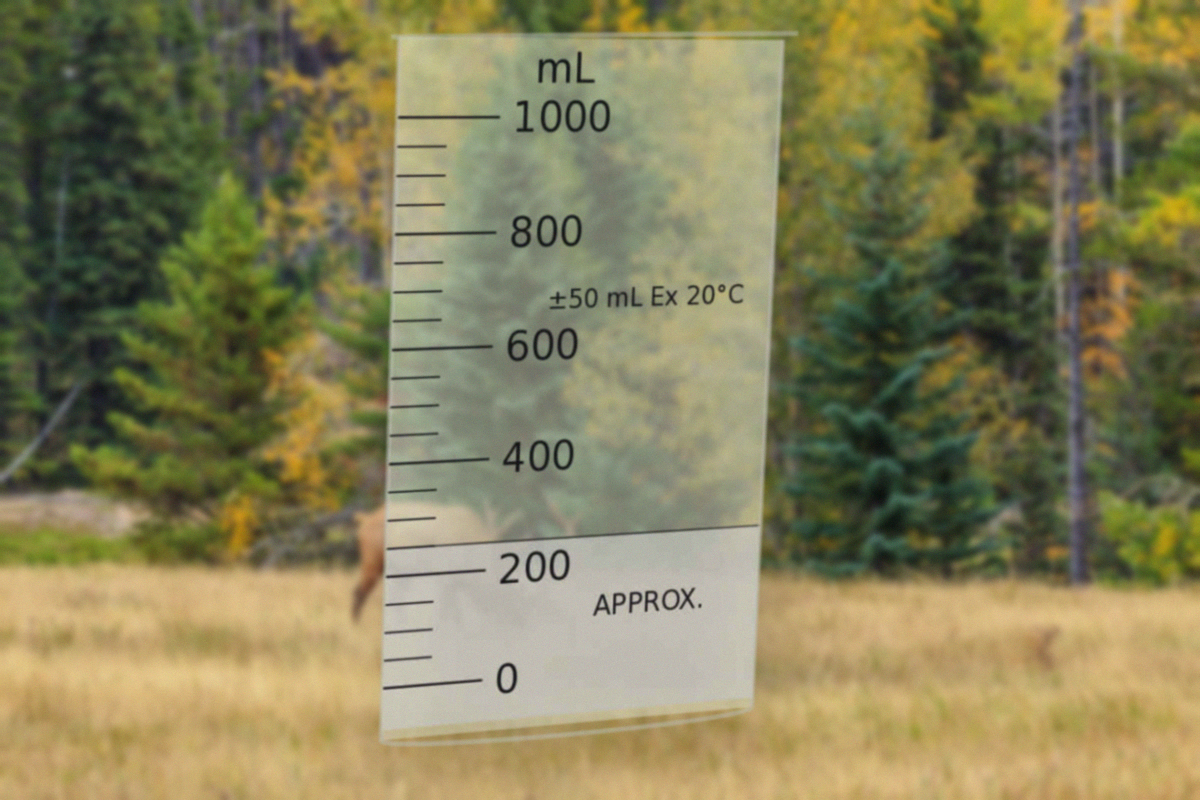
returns mL 250
